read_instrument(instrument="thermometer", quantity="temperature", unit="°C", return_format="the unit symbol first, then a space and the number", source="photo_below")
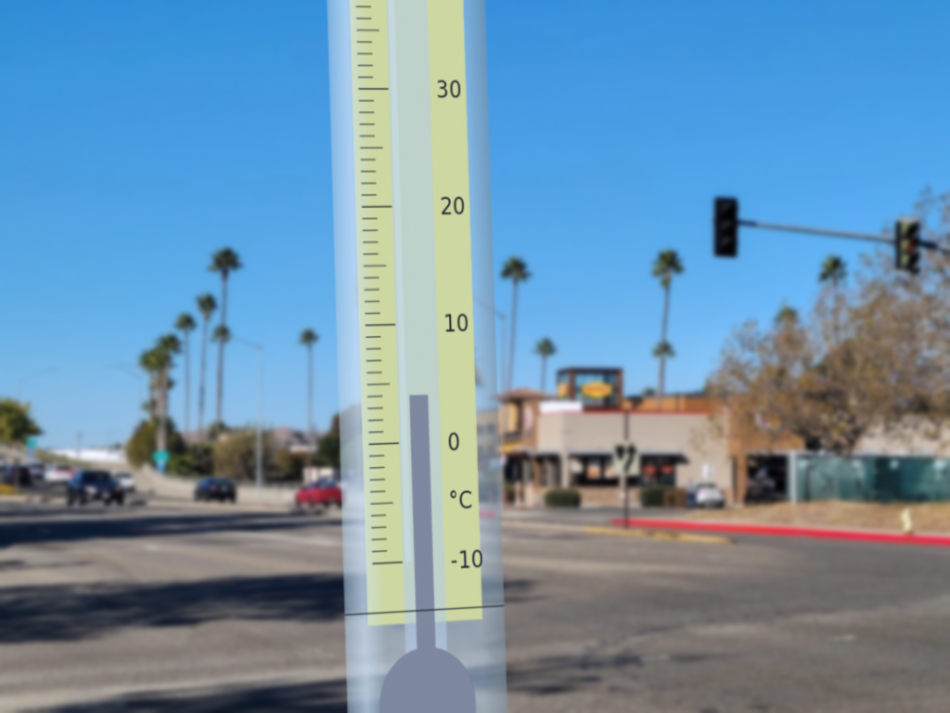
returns °C 4
